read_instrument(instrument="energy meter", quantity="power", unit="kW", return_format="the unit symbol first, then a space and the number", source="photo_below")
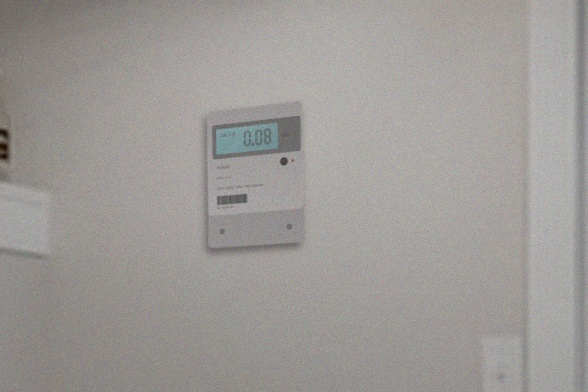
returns kW 0.08
